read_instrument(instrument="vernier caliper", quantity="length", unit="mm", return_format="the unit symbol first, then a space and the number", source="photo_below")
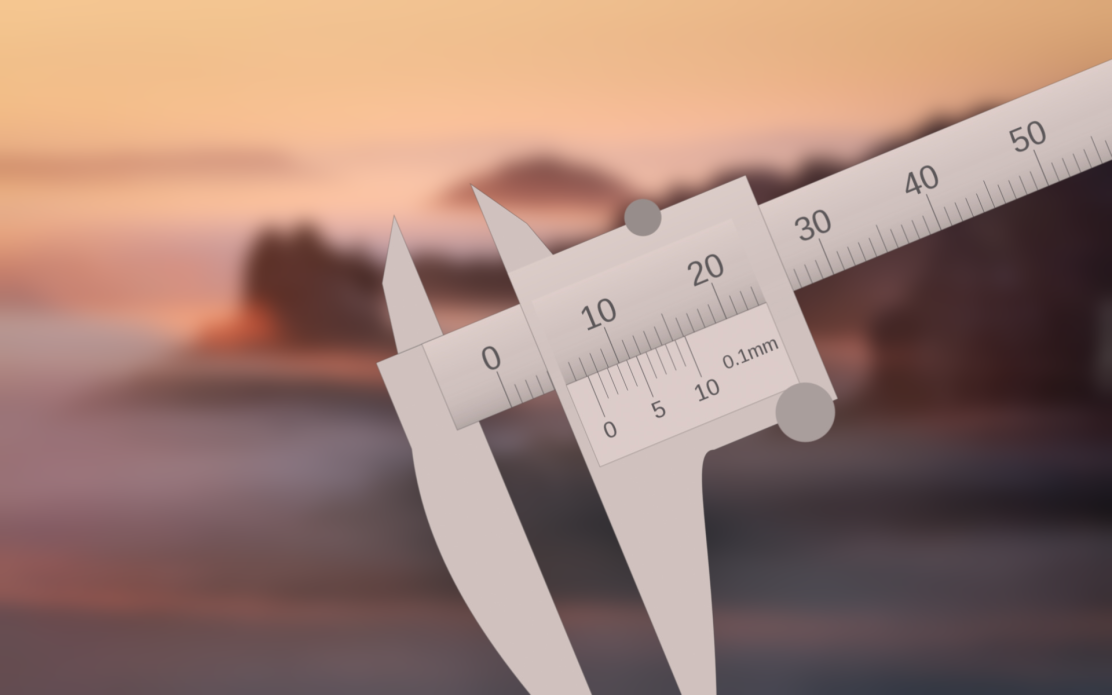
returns mm 7.1
